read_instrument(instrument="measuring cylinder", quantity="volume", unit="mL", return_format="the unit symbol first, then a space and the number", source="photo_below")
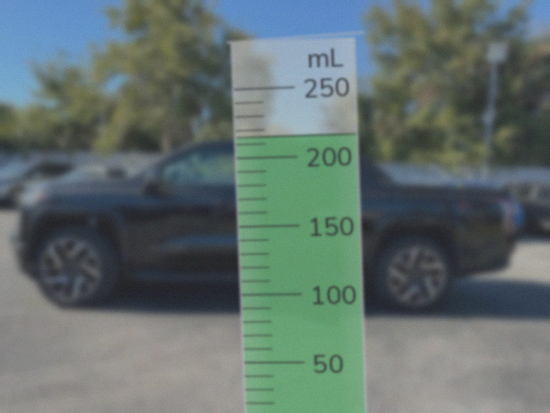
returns mL 215
